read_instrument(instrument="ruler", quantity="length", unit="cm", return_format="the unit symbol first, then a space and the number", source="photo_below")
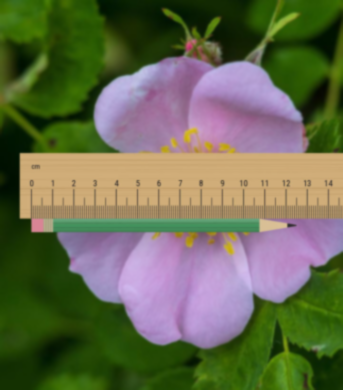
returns cm 12.5
